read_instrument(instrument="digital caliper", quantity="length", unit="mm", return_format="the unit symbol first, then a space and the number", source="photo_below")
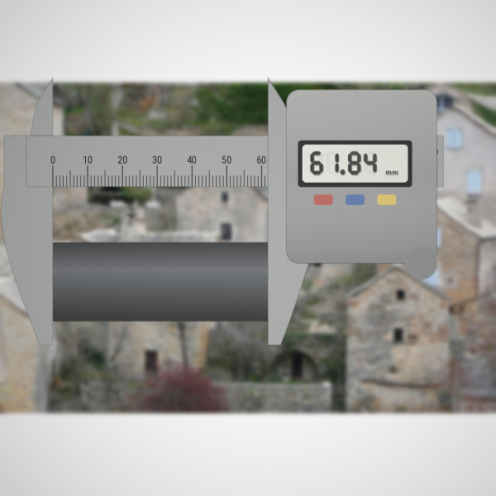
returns mm 61.84
